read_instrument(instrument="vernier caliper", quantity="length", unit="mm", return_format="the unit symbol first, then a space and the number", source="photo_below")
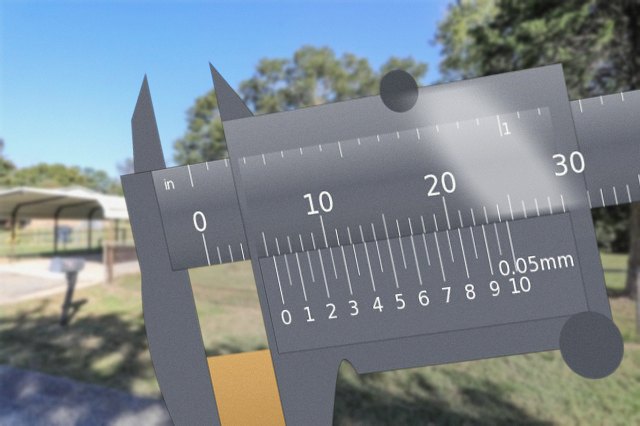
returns mm 5.5
